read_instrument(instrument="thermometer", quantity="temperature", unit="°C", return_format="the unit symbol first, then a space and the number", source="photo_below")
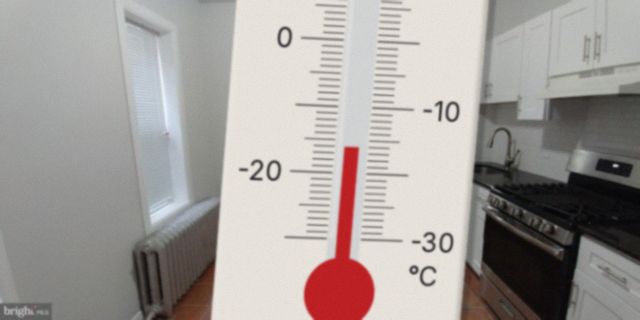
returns °C -16
